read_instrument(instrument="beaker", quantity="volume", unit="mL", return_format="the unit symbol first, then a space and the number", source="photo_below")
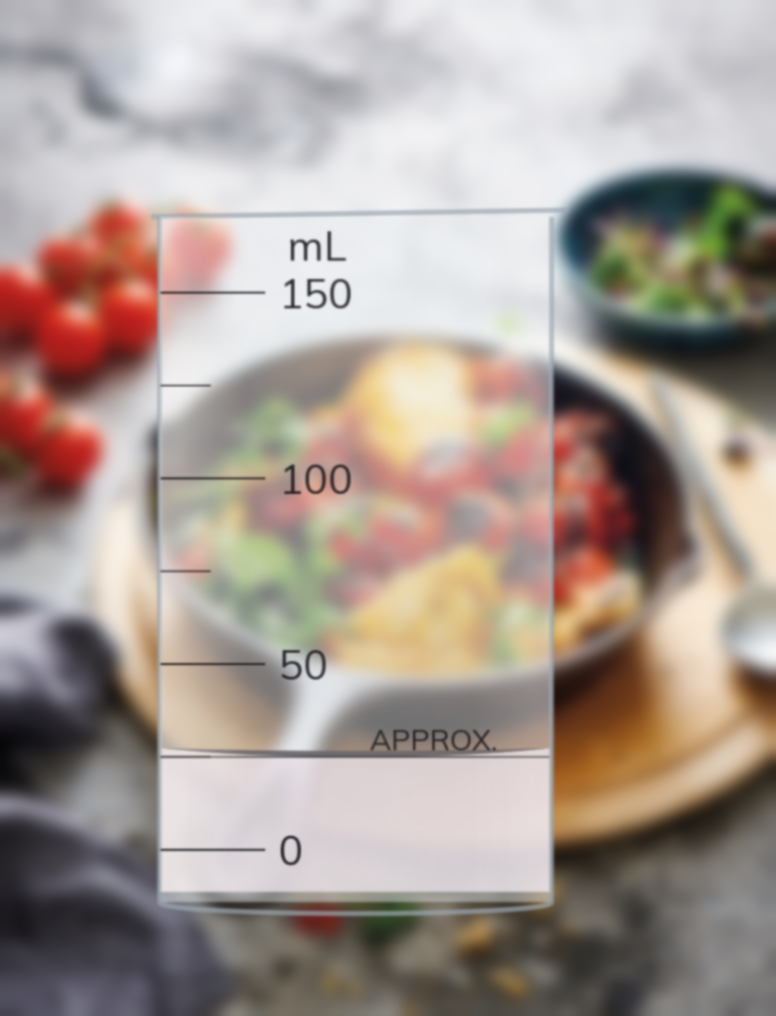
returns mL 25
